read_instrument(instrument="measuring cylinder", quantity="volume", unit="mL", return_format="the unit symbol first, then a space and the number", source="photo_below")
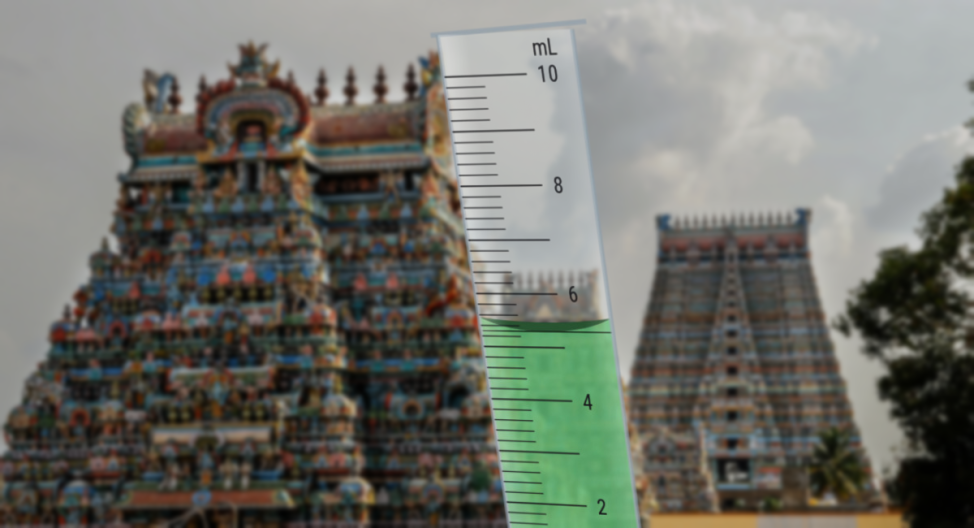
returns mL 5.3
